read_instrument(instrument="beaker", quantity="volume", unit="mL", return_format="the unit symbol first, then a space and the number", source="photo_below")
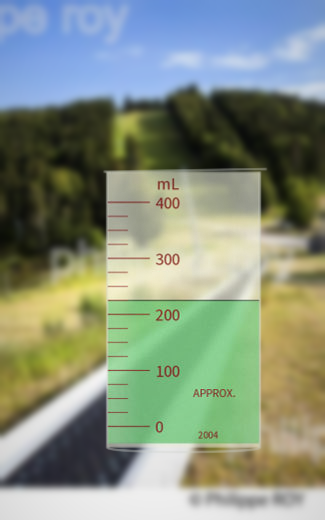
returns mL 225
